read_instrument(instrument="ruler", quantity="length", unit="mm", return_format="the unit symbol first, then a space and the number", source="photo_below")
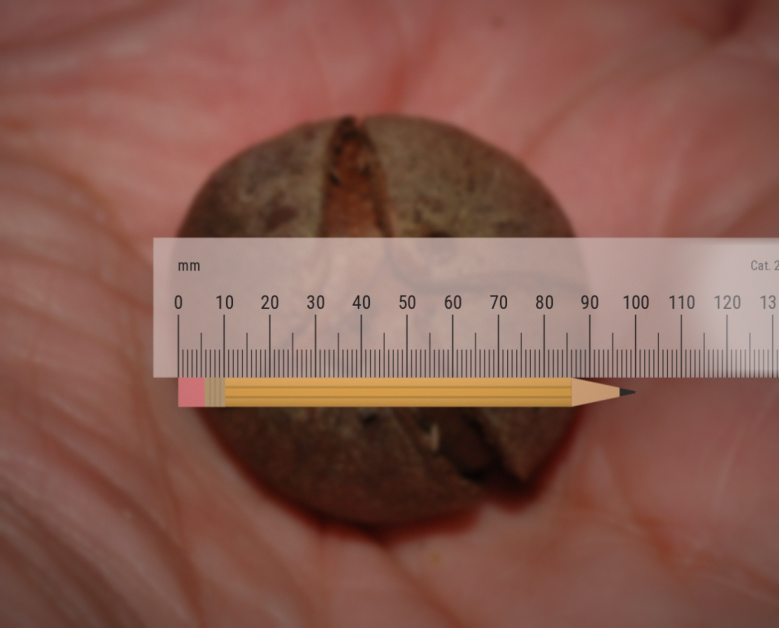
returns mm 100
